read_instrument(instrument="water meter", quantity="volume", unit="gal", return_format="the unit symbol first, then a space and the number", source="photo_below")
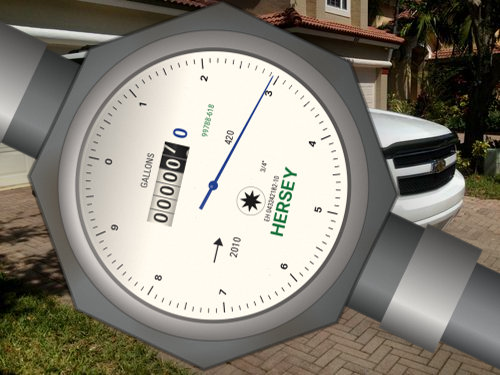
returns gal 72.9
